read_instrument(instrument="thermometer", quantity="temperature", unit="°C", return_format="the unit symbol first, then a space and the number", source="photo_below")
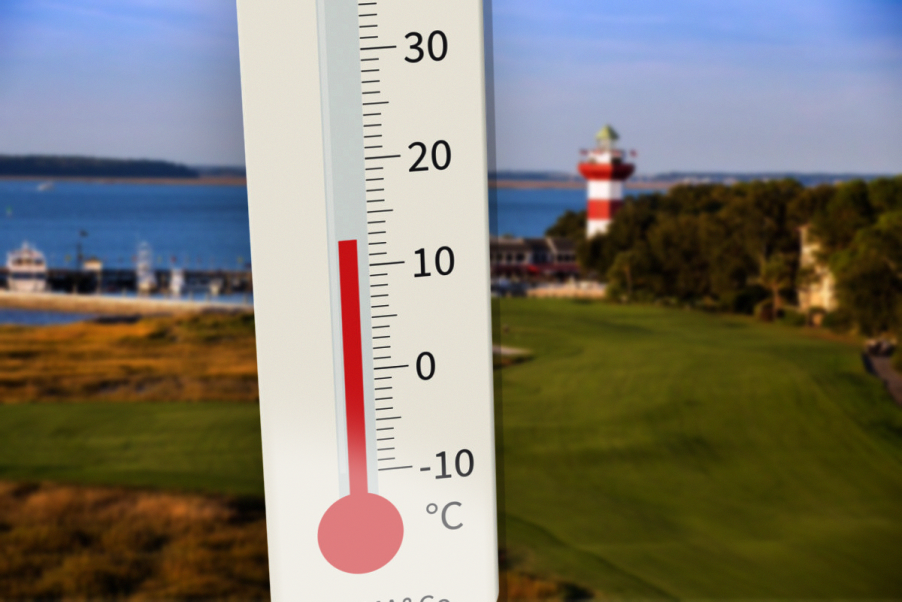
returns °C 12.5
